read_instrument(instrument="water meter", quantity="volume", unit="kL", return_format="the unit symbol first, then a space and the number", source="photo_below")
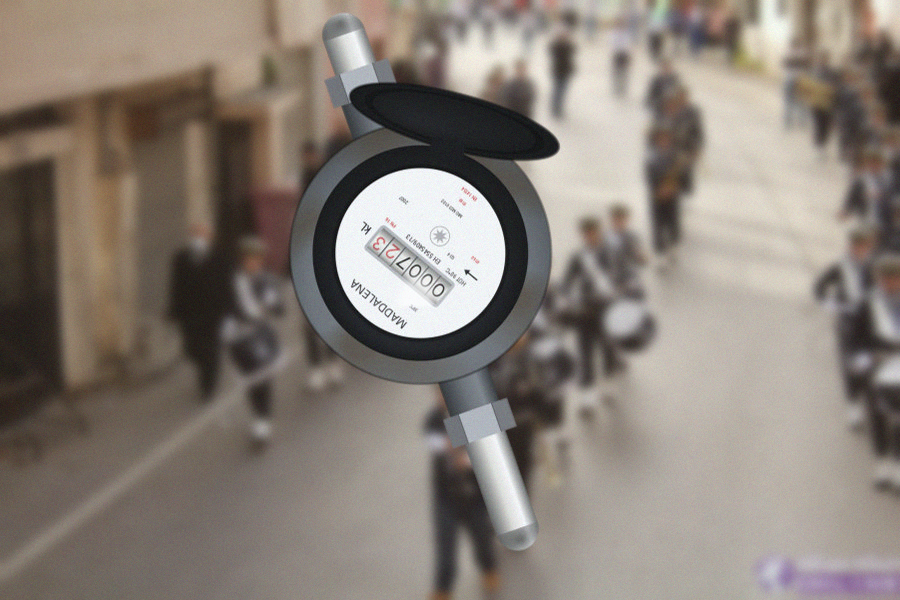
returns kL 7.23
